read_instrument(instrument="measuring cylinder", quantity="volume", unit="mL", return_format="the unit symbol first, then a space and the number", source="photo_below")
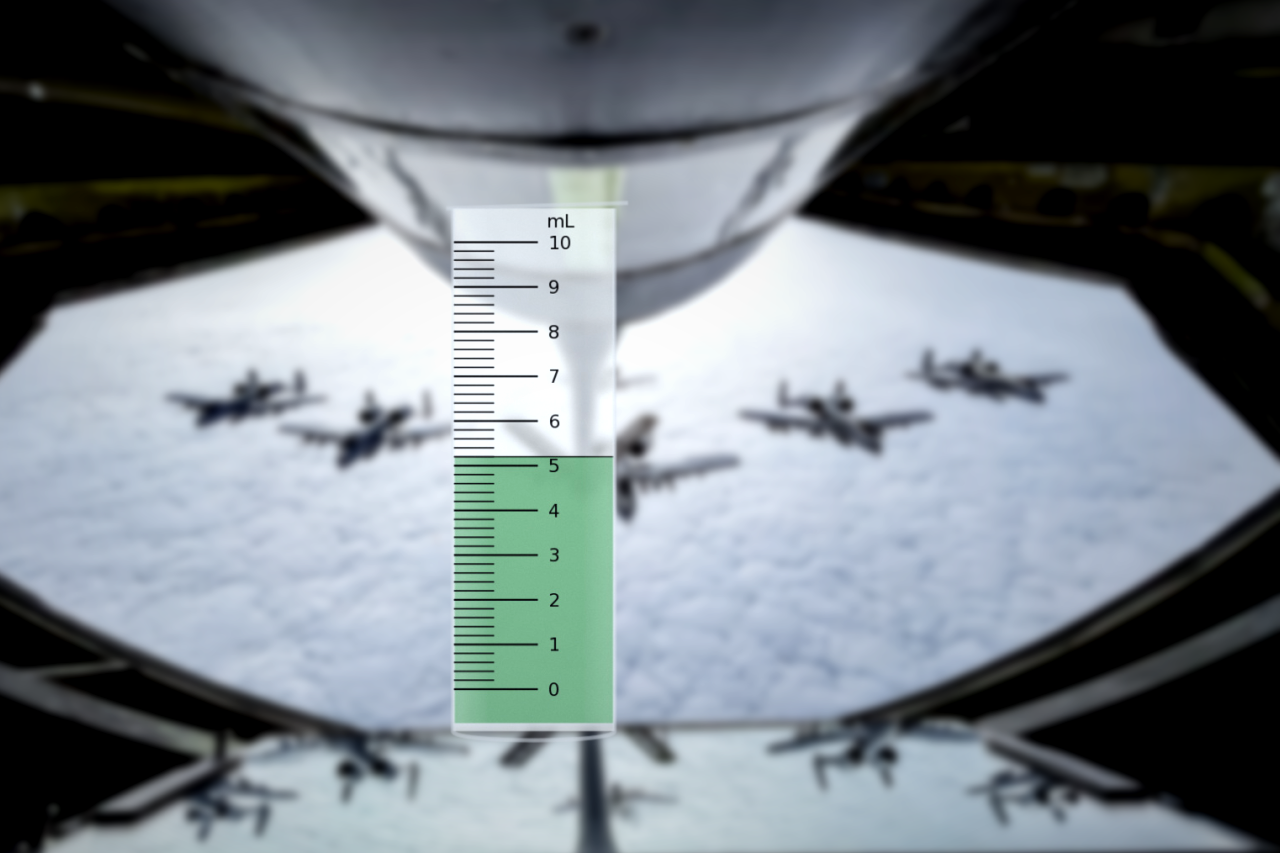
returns mL 5.2
